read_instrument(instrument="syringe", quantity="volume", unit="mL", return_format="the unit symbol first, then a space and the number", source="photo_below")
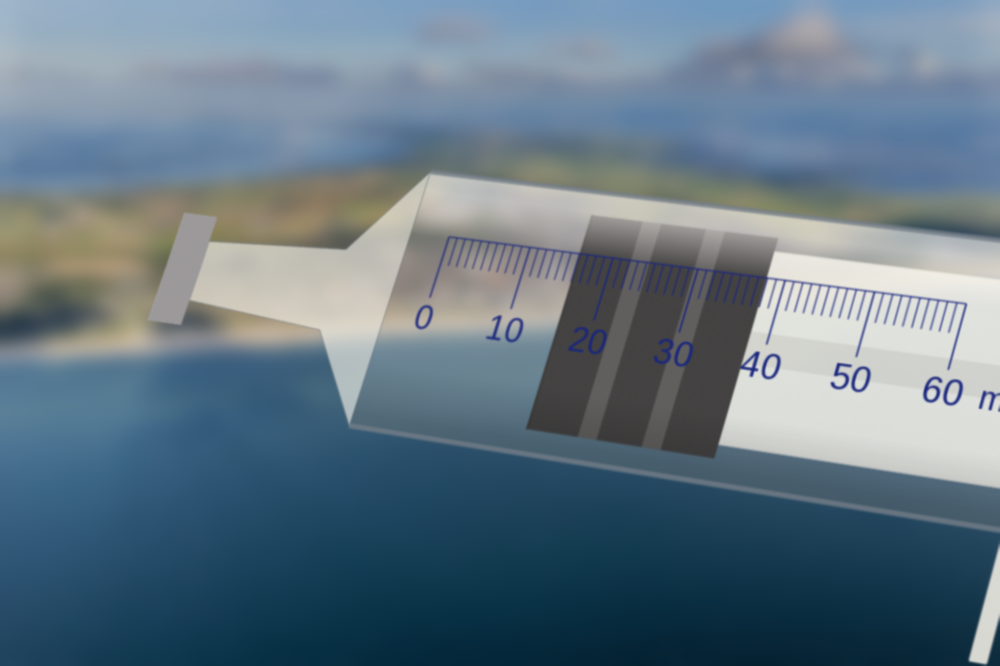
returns mL 16
